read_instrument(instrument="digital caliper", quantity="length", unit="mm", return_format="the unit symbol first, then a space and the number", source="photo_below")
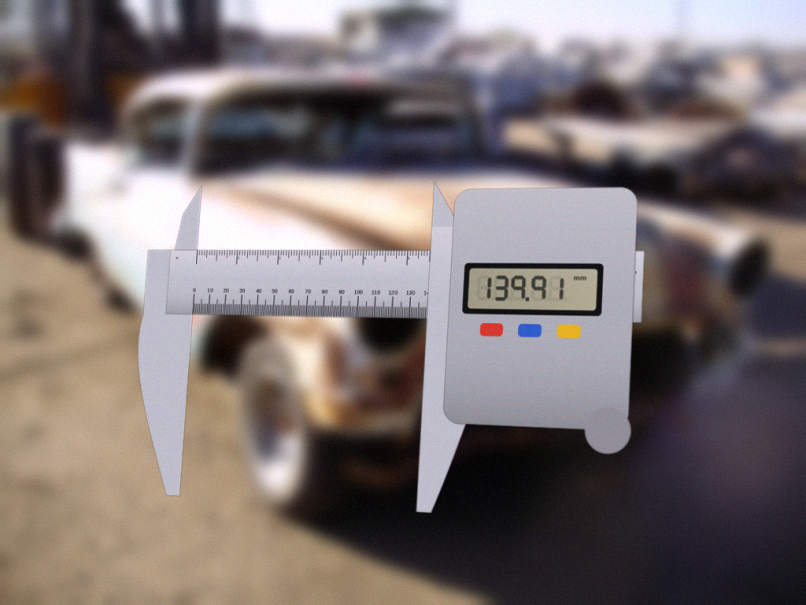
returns mm 139.91
